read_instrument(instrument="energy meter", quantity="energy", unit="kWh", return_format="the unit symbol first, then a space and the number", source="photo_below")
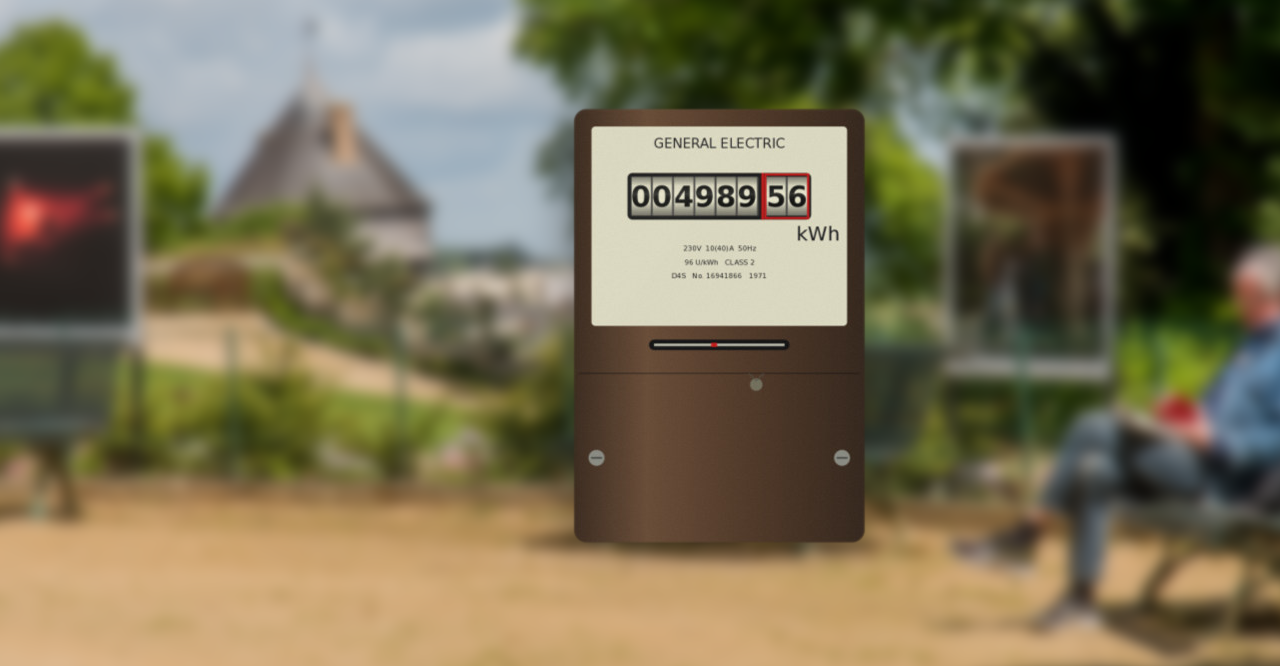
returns kWh 4989.56
